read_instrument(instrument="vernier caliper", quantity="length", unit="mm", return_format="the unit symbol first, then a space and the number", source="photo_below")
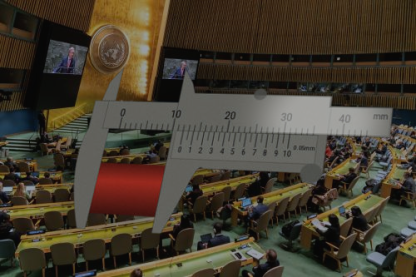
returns mm 12.0
